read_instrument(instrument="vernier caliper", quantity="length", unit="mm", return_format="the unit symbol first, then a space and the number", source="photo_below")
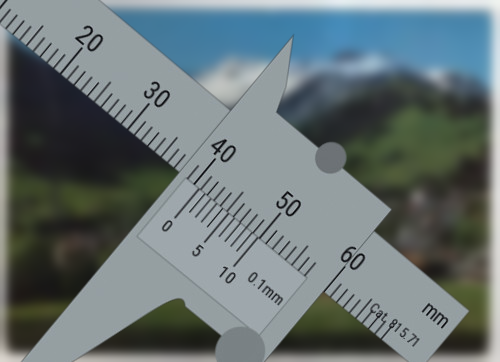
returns mm 40.8
